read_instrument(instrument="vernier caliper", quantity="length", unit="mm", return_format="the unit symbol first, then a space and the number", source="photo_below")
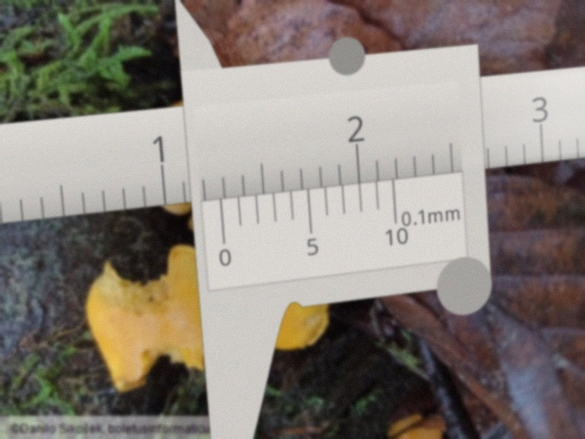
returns mm 12.8
